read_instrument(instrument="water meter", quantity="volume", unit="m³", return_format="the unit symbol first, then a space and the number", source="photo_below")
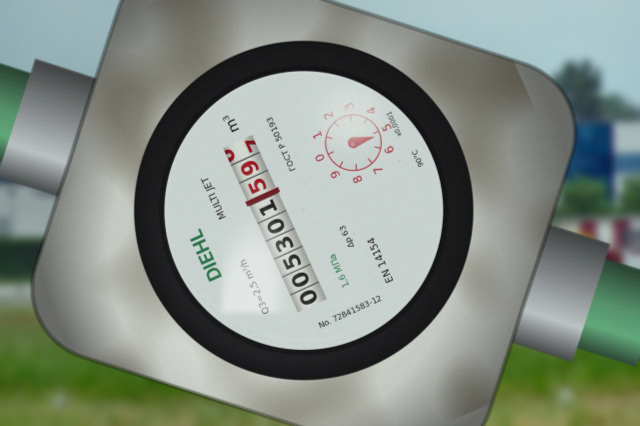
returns m³ 5301.5965
